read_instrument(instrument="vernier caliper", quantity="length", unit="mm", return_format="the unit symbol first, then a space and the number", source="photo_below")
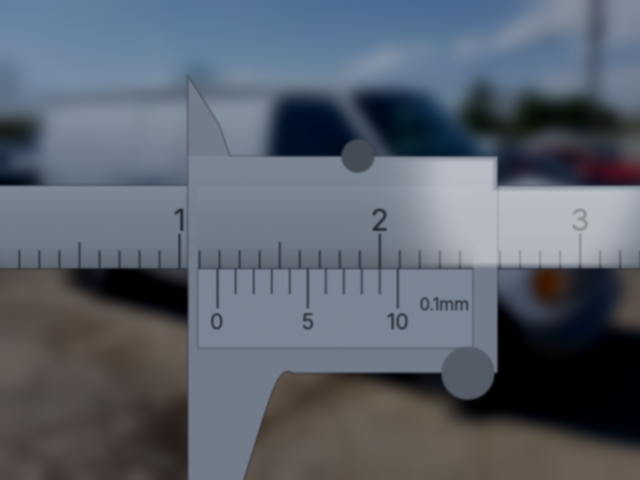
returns mm 11.9
